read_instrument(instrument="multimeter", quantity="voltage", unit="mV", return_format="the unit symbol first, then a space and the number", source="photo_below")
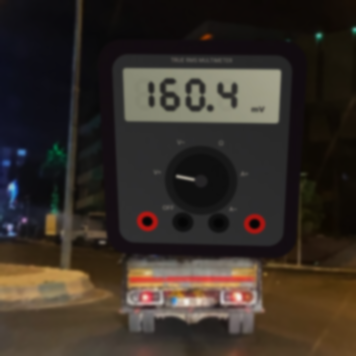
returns mV 160.4
